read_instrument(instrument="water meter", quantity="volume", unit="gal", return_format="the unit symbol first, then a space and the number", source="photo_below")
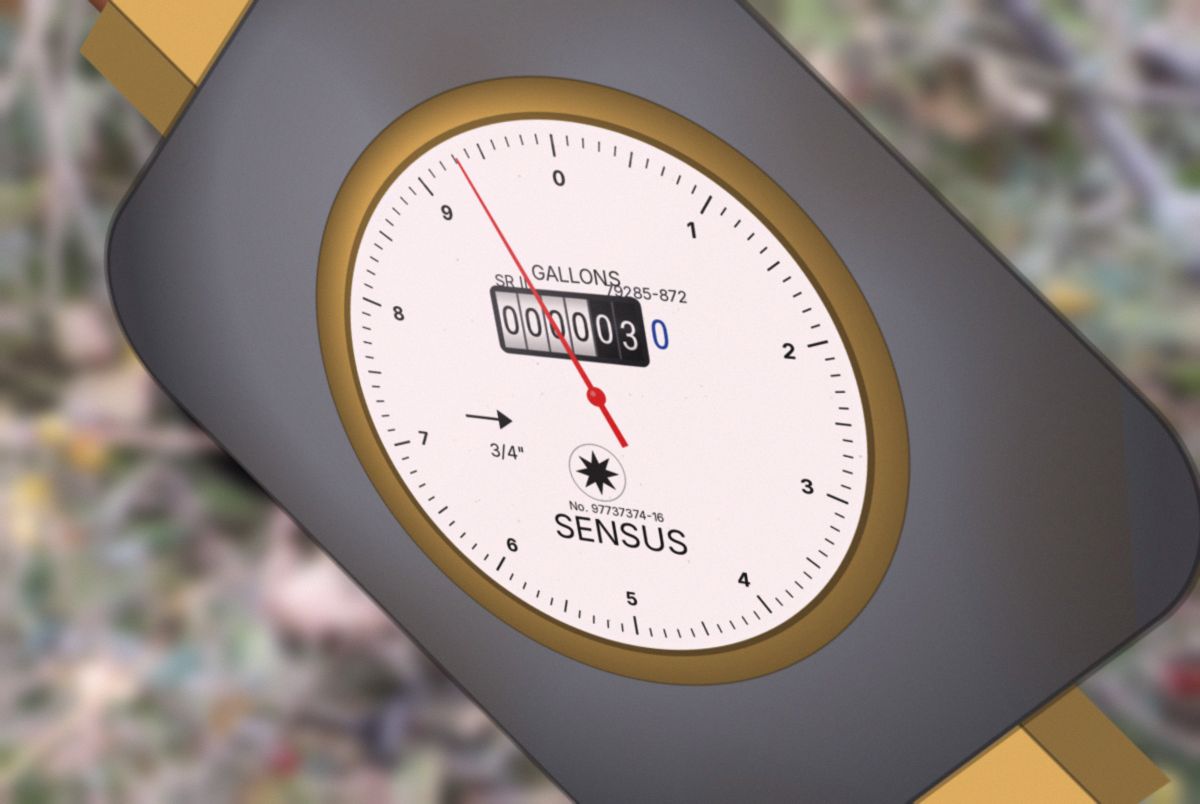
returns gal 29.3
